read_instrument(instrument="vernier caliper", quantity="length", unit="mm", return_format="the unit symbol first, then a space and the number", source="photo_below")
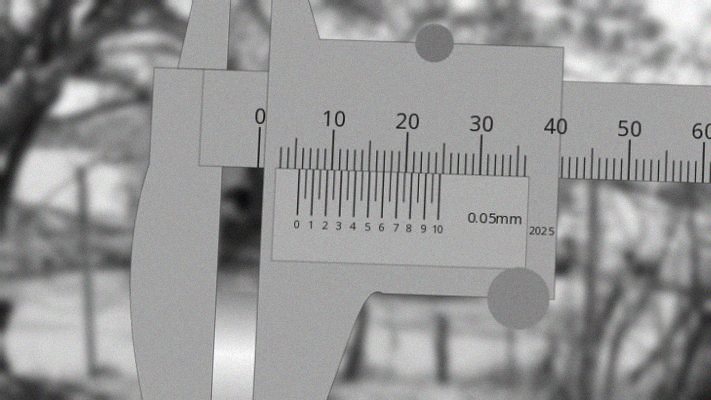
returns mm 5.6
